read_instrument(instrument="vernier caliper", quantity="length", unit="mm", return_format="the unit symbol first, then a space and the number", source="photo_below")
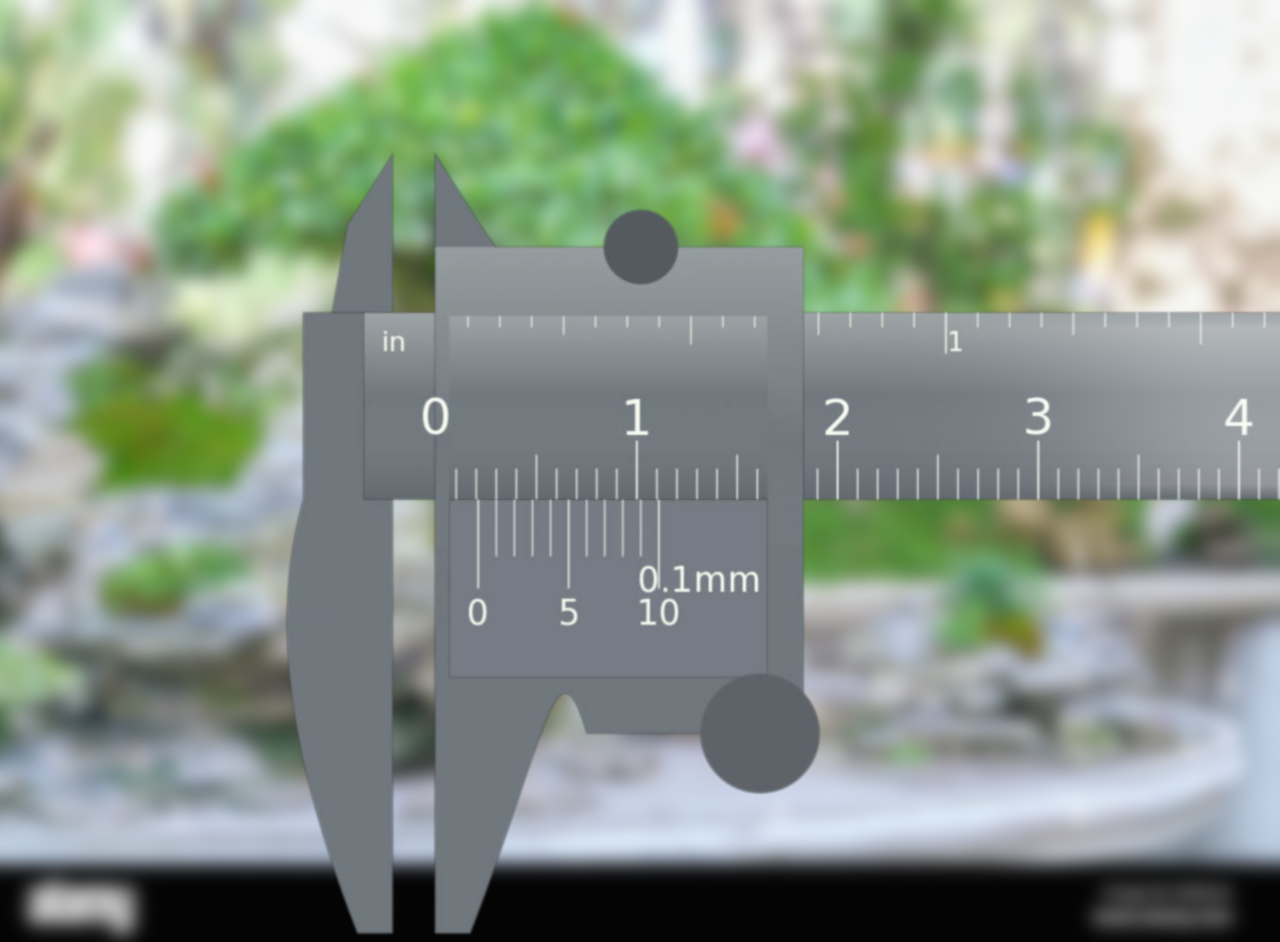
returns mm 2.1
